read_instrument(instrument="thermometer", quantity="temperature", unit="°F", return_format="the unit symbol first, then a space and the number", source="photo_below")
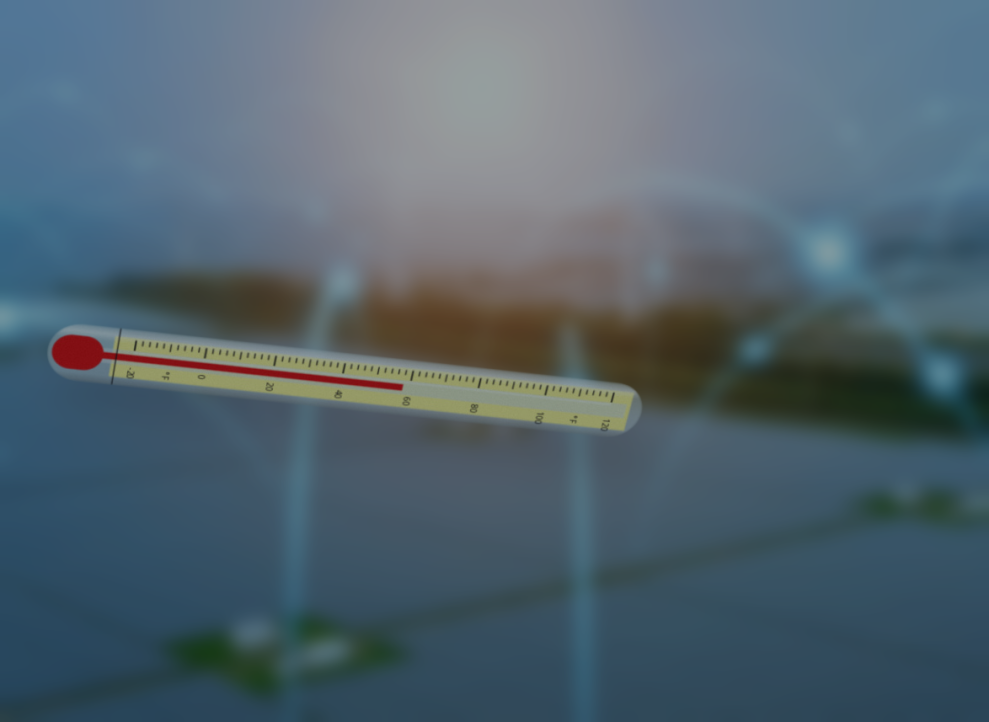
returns °F 58
